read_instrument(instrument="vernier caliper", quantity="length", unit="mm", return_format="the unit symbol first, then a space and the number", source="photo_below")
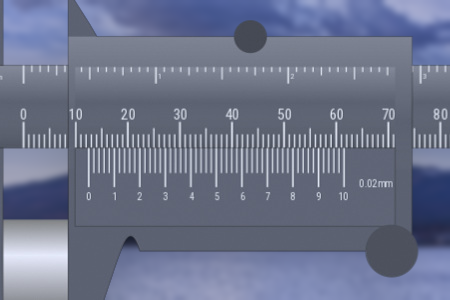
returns mm 12.5
